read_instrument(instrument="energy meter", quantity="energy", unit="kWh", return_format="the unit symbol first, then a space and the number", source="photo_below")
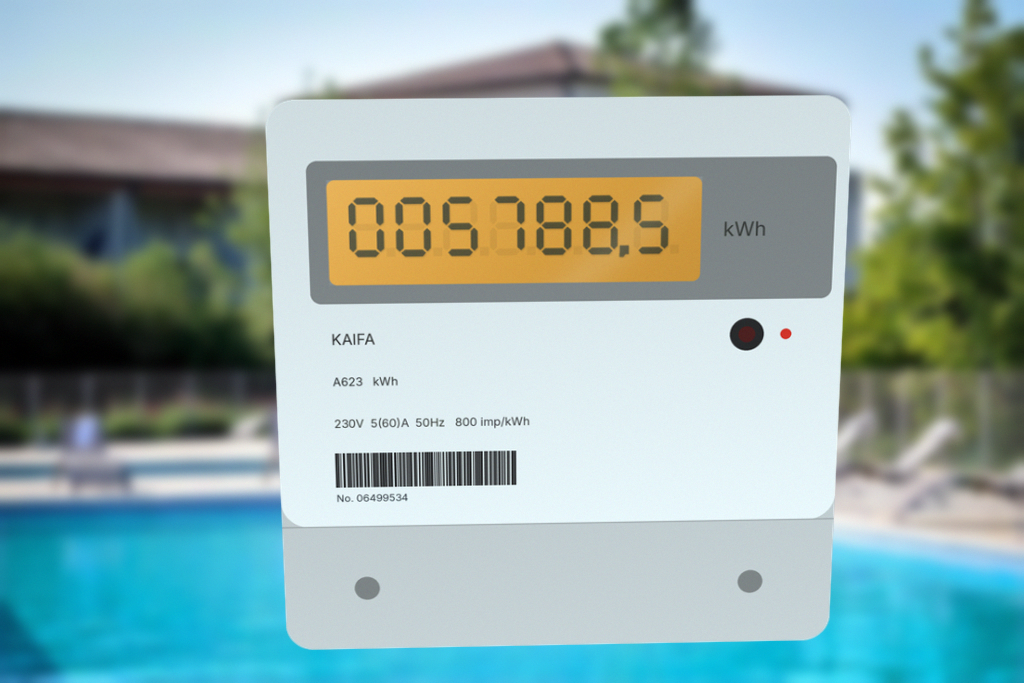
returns kWh 5788.5
